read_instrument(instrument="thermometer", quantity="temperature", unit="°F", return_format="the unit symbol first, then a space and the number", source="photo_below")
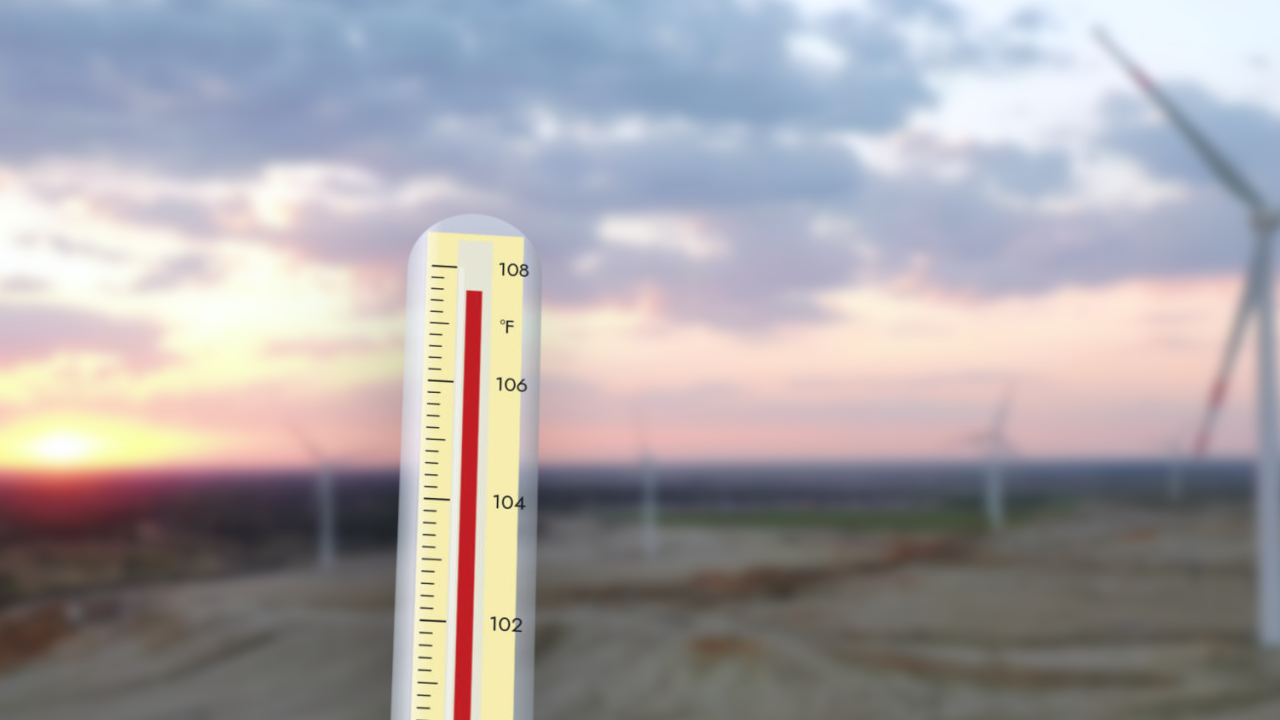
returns °F 107.6
